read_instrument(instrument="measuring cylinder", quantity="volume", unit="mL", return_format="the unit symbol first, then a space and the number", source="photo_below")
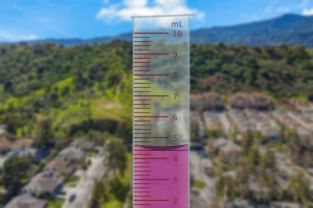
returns mL 4.4
